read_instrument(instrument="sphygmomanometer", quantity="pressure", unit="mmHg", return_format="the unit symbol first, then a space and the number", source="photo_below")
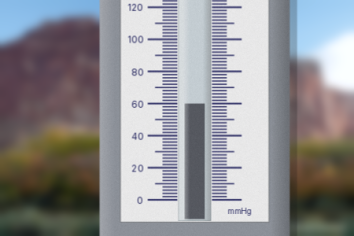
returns mmHg 60
